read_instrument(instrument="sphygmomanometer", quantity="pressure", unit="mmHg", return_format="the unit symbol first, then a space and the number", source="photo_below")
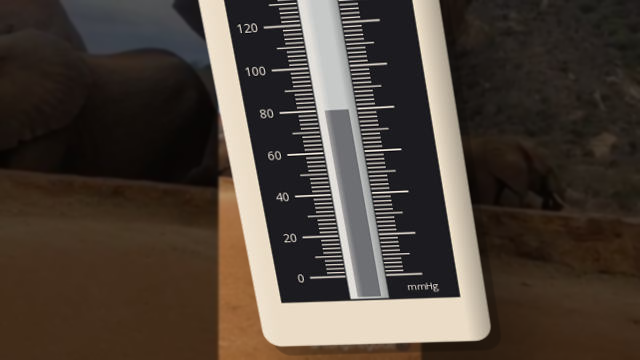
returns mmHg 80
